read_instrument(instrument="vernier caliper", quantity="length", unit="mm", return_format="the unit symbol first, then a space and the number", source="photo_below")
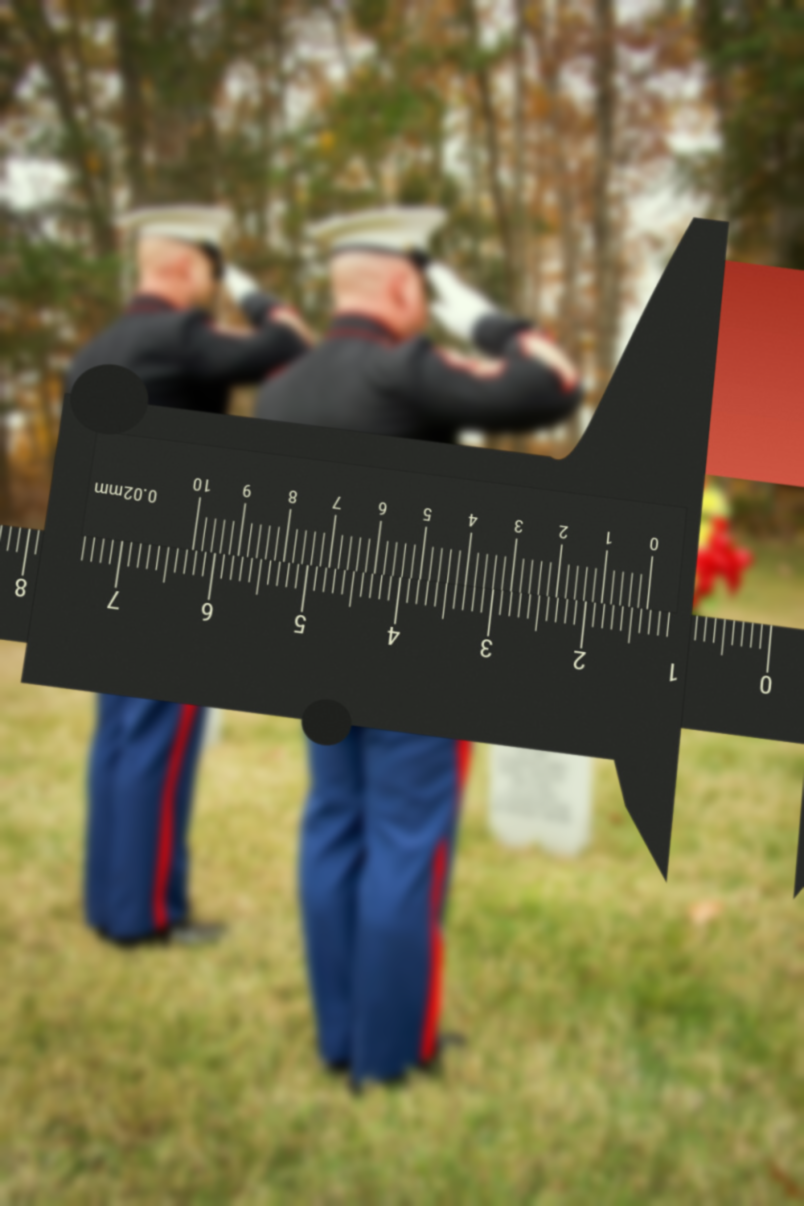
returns mm 13.4
